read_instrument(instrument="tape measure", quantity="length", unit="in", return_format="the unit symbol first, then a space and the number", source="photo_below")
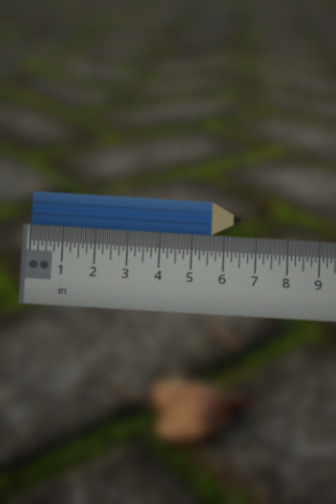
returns in 6.5
